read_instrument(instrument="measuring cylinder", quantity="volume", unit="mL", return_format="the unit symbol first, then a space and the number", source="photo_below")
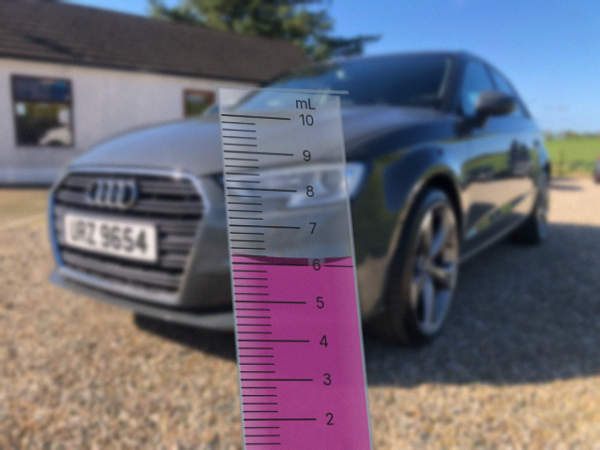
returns mL 6
